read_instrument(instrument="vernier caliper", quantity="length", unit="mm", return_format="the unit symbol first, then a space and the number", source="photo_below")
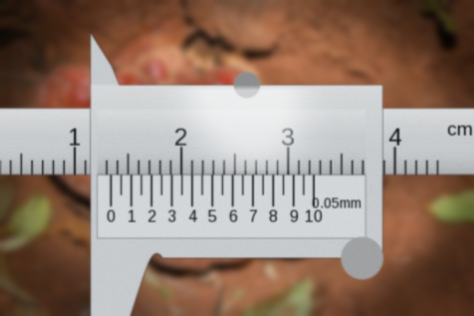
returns mm 13.4
